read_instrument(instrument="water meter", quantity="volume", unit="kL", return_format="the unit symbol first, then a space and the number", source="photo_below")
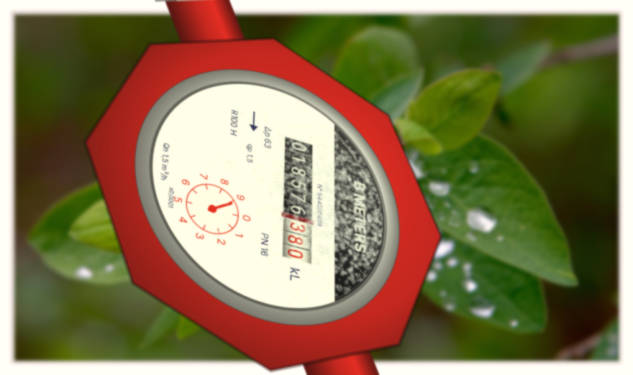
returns kL 18576.3799
